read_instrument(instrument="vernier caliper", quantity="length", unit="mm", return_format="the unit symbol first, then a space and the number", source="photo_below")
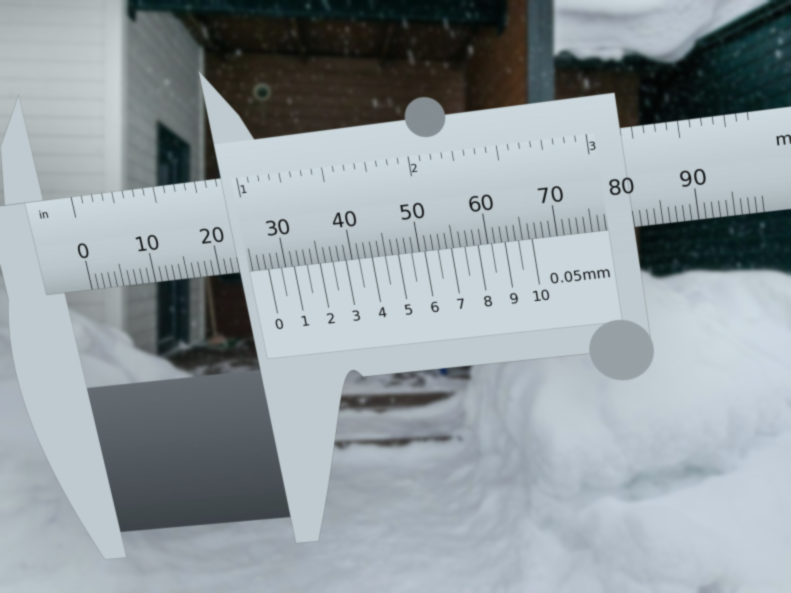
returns mm 27.4
